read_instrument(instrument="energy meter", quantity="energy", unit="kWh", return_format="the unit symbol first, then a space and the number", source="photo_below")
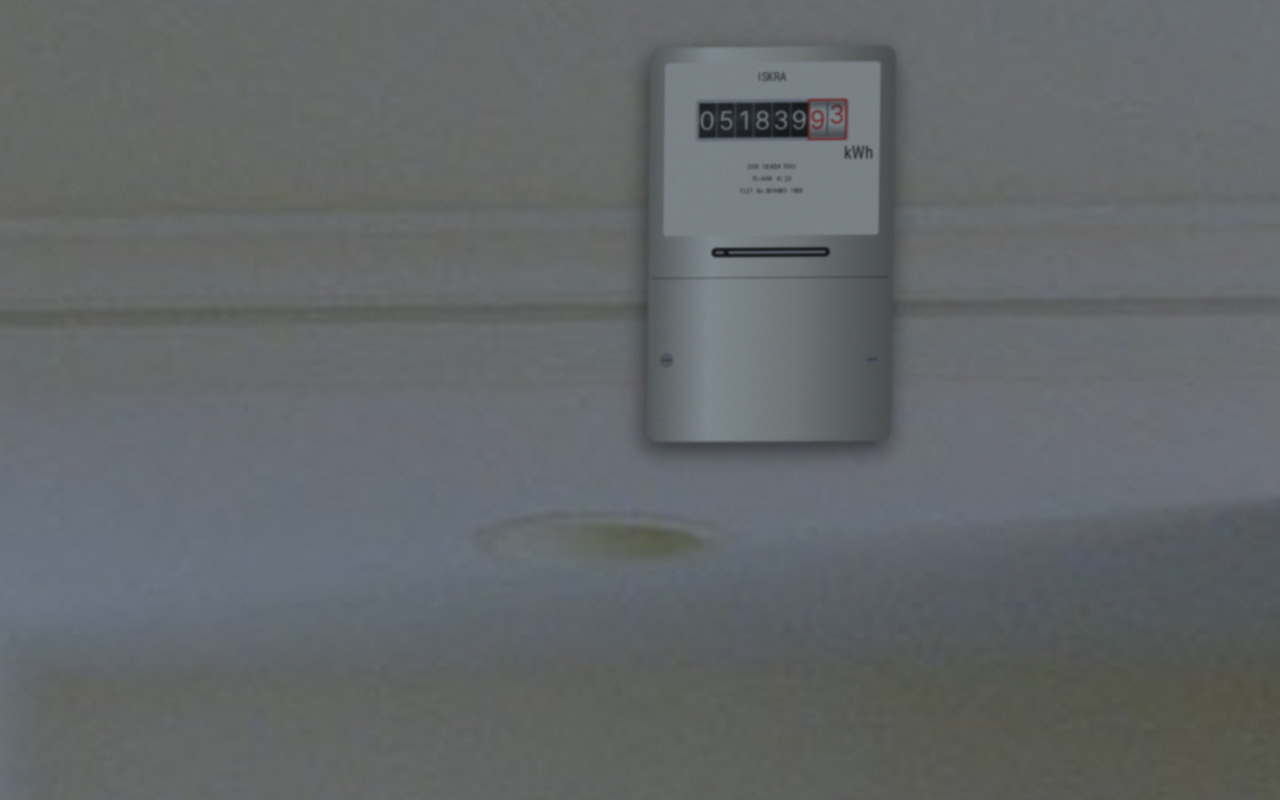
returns kWh 51839.93
